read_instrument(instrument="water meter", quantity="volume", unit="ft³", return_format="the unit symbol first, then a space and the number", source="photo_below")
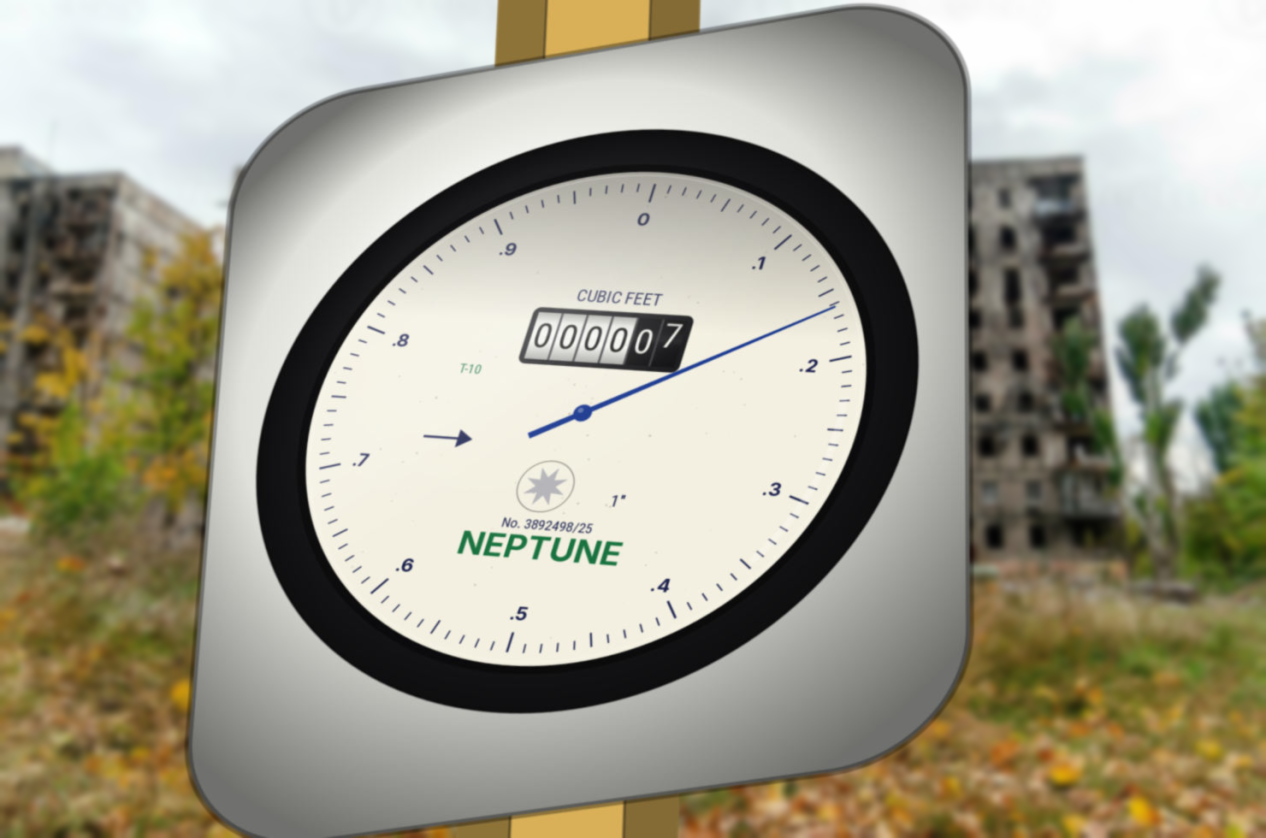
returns ft³ 7.16
